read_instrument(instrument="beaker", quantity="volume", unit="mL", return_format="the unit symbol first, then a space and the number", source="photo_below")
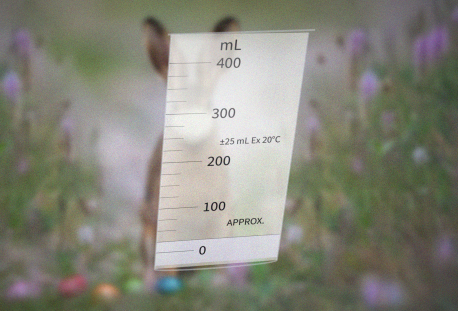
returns mL 25
